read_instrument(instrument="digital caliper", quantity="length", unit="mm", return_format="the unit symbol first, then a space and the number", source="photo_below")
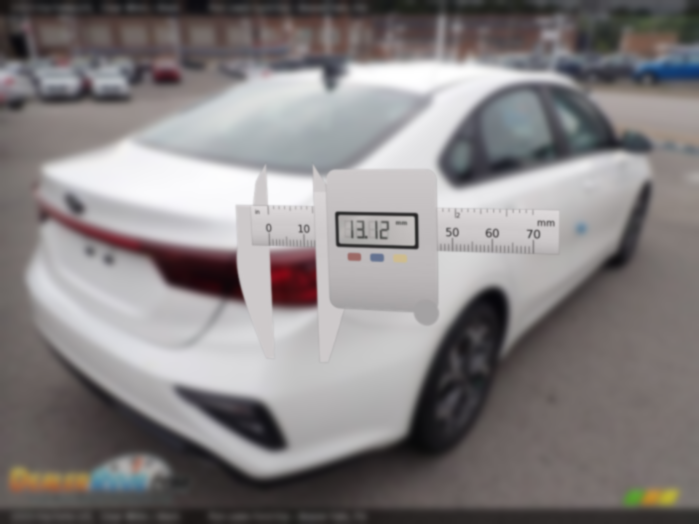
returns mm 13.12
